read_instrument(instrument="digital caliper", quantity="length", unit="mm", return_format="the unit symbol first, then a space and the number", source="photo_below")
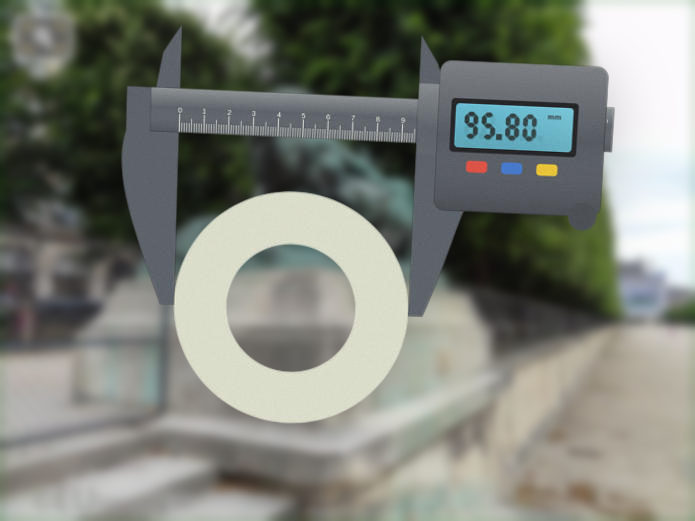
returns mm 95.80
